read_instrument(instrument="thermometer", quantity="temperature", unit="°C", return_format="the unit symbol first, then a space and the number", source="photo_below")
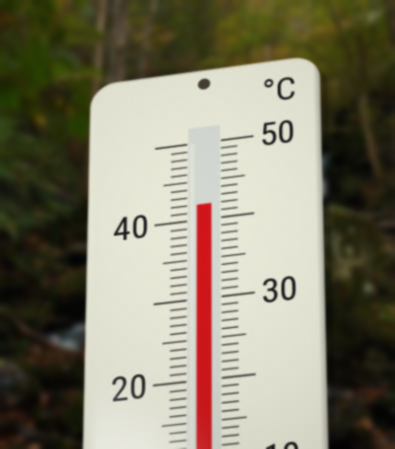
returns °C 42
